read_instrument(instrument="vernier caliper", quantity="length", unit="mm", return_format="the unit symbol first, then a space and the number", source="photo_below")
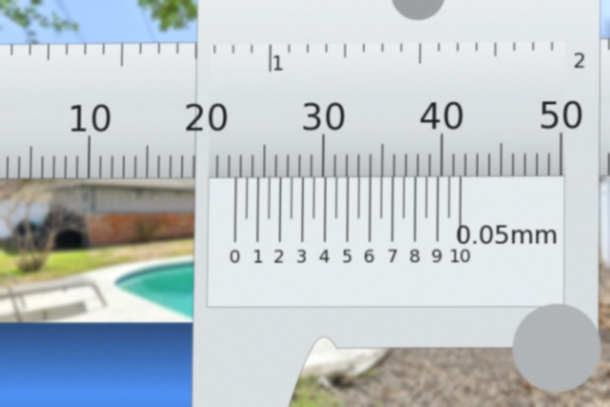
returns mm 22.6
